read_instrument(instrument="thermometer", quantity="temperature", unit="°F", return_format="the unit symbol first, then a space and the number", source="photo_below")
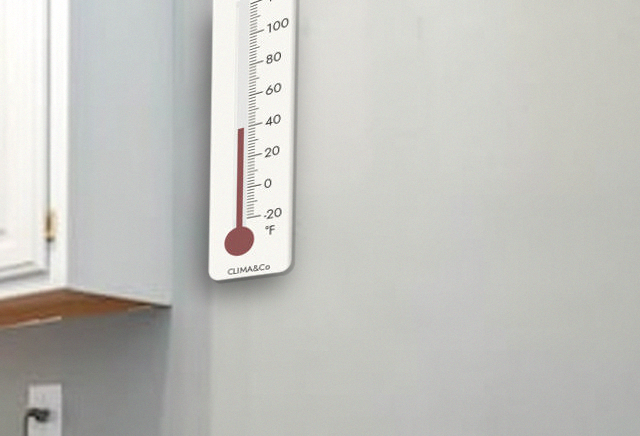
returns °F 40
